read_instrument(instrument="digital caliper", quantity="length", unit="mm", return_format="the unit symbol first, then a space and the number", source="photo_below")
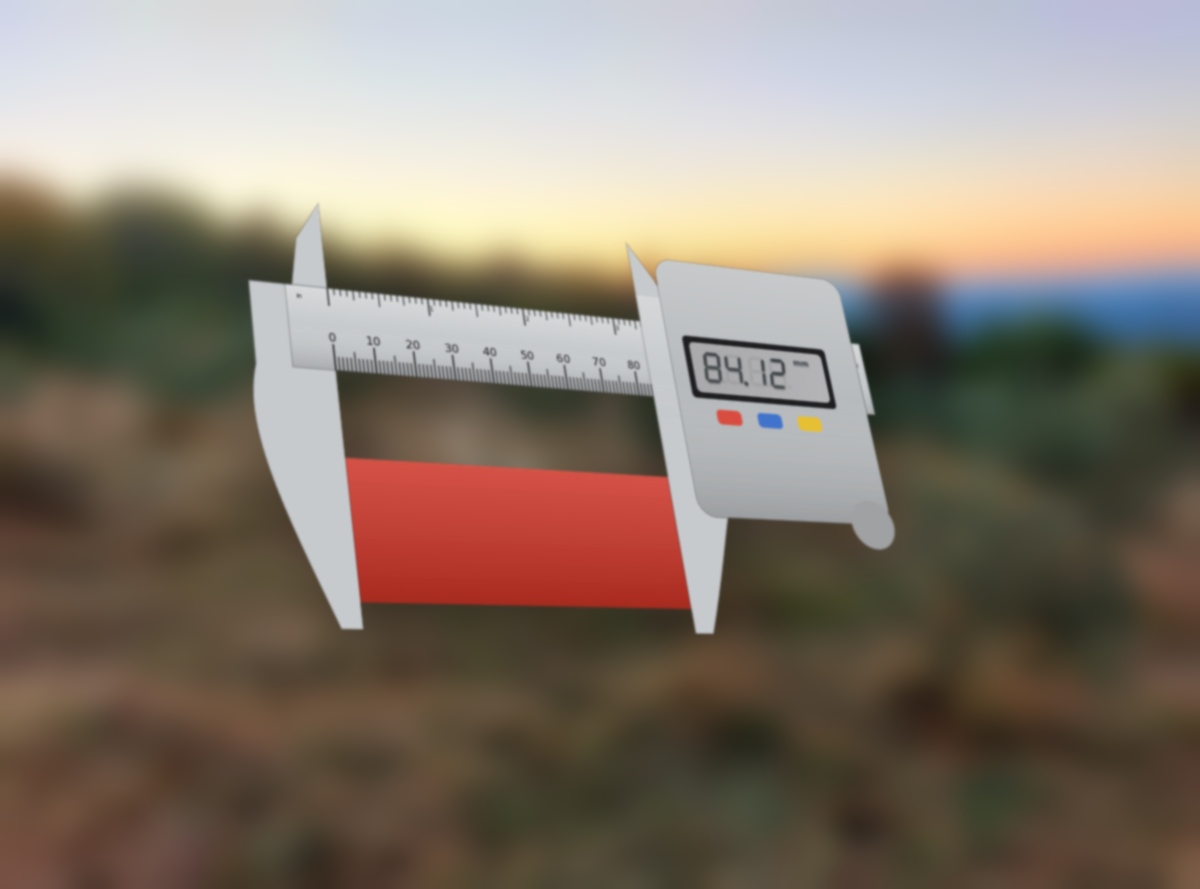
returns mm 84.12
